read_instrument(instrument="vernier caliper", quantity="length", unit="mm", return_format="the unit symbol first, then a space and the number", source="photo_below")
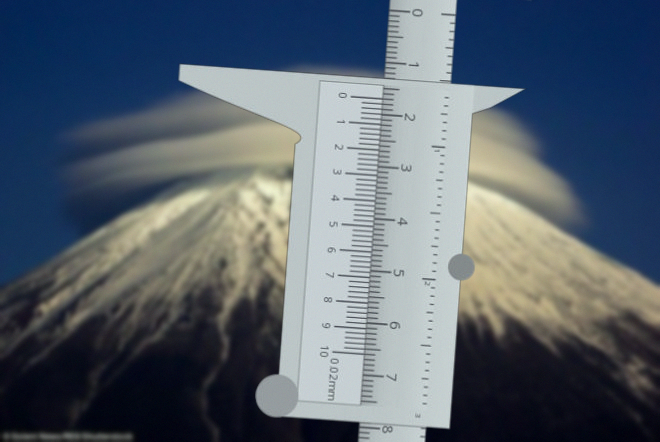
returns mm 17.0
